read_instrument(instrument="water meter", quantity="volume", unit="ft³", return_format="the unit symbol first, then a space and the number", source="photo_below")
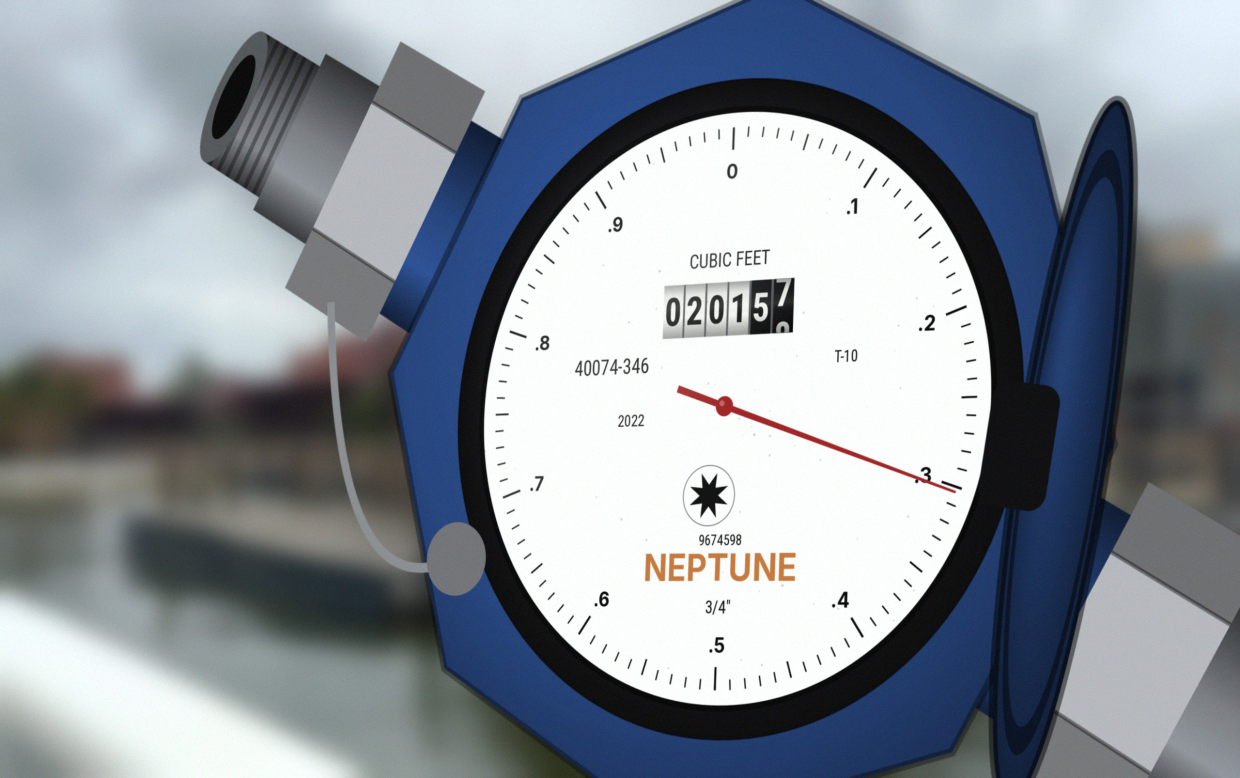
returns ft³ 20157.30
